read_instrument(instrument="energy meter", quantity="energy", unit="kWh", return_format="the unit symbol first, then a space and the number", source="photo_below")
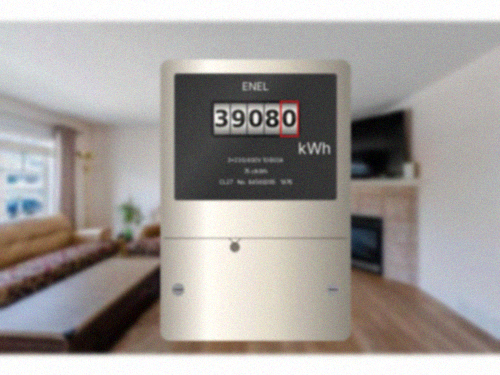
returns kWh 3908.0
